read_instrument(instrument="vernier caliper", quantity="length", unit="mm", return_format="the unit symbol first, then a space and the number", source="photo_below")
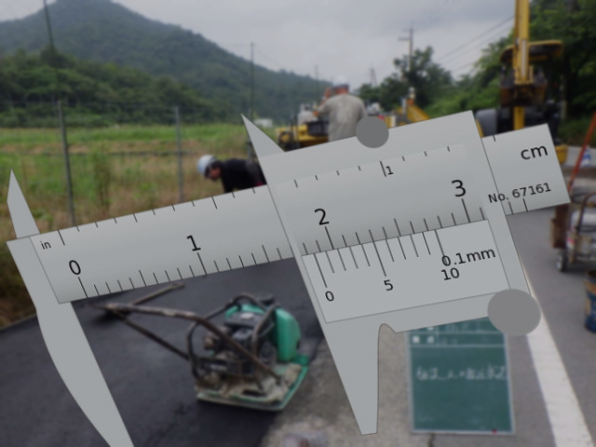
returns mm 18.5
